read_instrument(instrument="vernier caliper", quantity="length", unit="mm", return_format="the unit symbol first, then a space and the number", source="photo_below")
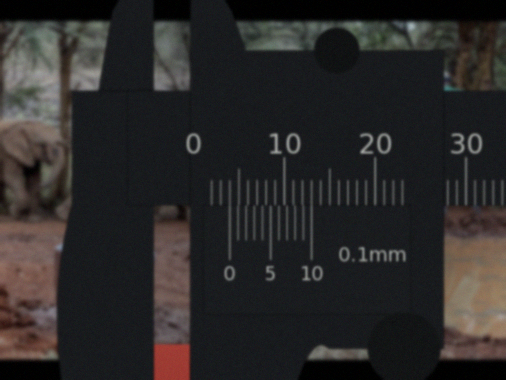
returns mm 4.0
